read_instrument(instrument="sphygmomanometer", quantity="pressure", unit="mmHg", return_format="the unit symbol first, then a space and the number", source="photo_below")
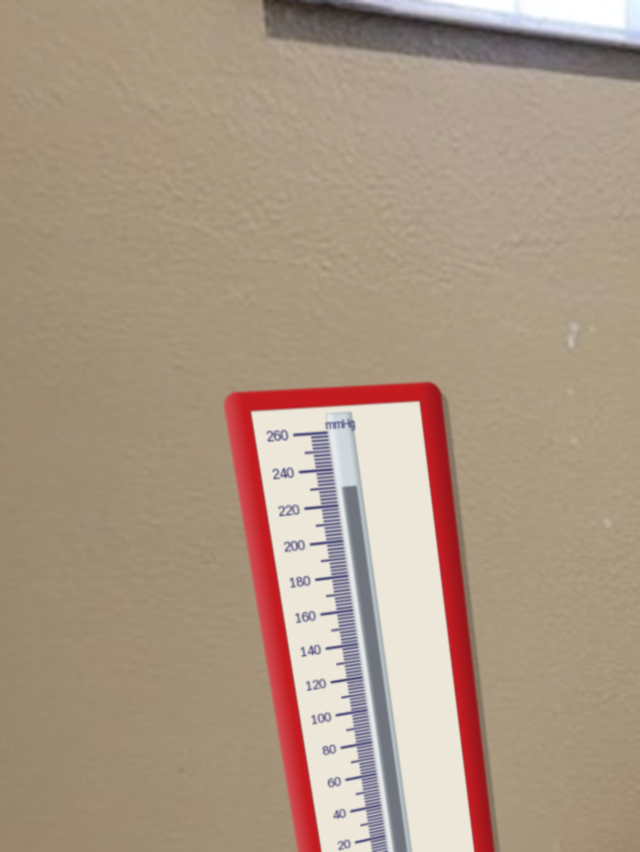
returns mmHg 230
